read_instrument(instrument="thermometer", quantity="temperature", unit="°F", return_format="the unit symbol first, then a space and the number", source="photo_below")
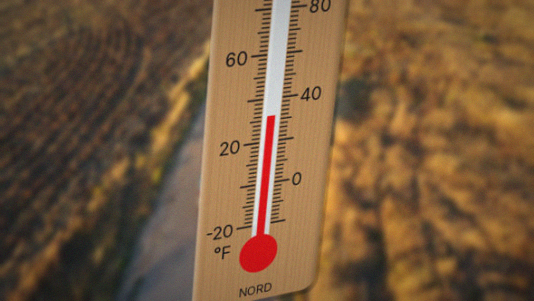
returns °F 32
